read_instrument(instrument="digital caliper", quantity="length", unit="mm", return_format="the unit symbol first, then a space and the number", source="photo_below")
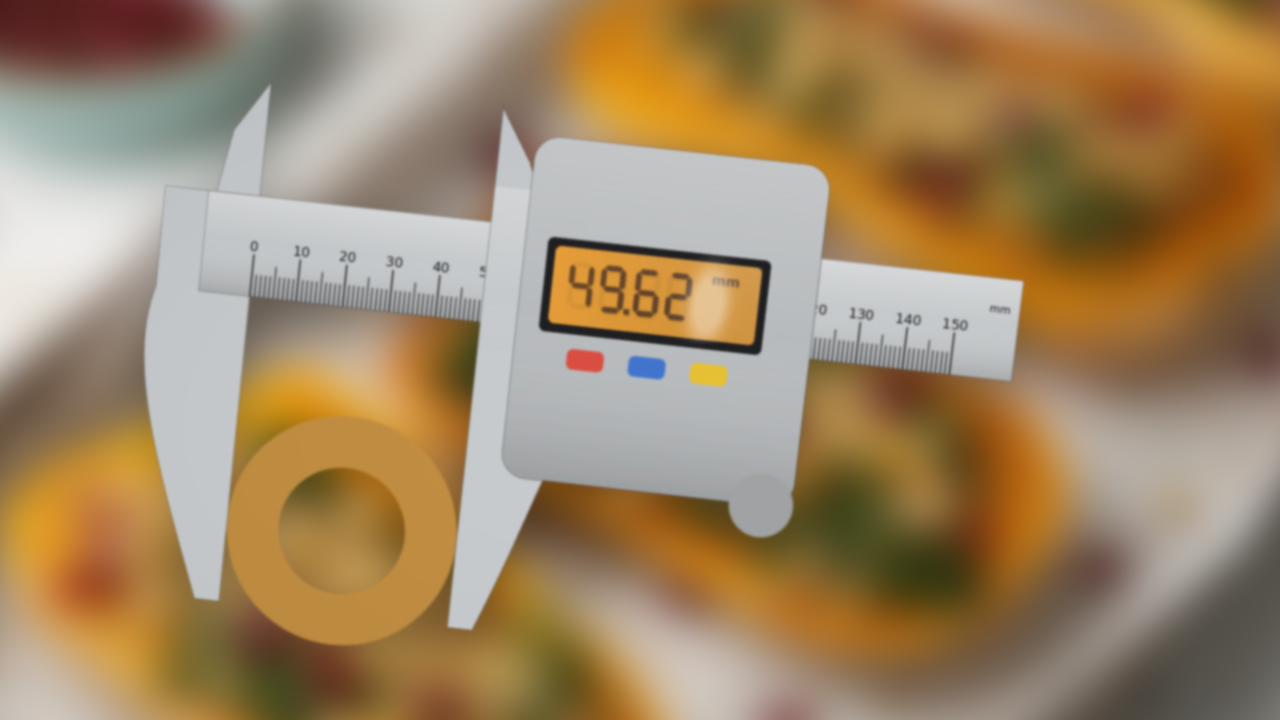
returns mm 49.62
